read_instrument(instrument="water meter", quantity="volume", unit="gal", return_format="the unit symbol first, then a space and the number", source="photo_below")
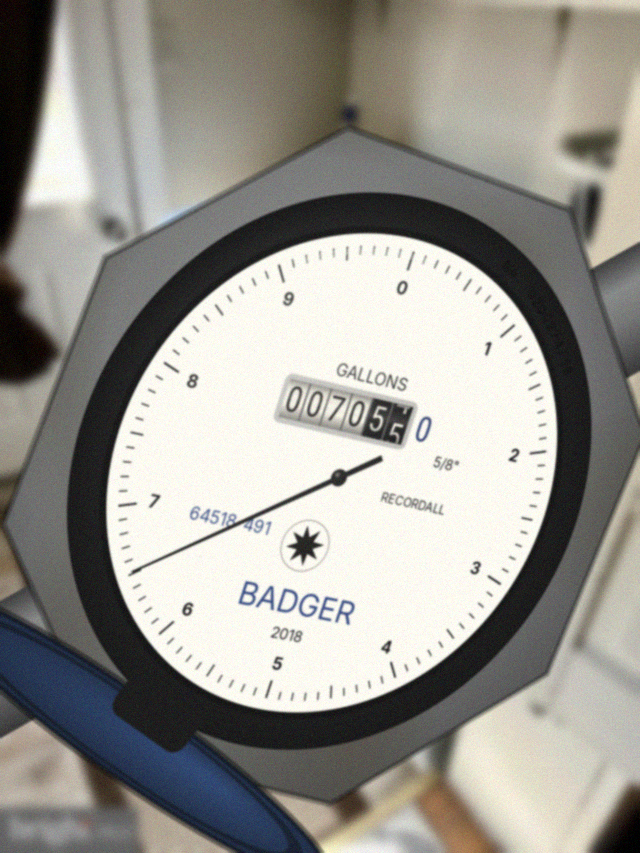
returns gal 70546.5
